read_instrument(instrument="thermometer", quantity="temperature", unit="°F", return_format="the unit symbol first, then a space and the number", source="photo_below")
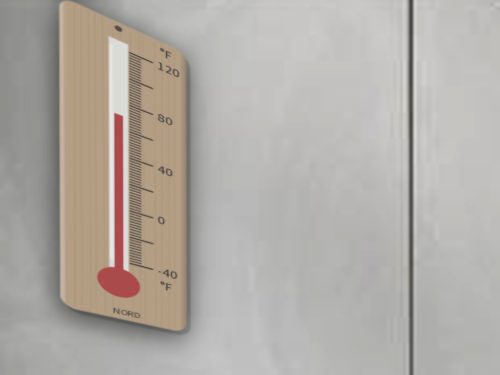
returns °F 70
